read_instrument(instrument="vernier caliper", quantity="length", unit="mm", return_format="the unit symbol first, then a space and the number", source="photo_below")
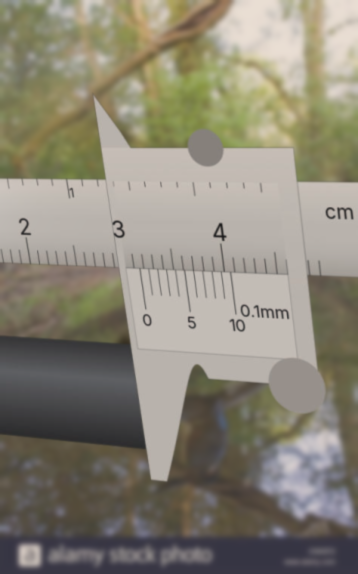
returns mm 31.6
